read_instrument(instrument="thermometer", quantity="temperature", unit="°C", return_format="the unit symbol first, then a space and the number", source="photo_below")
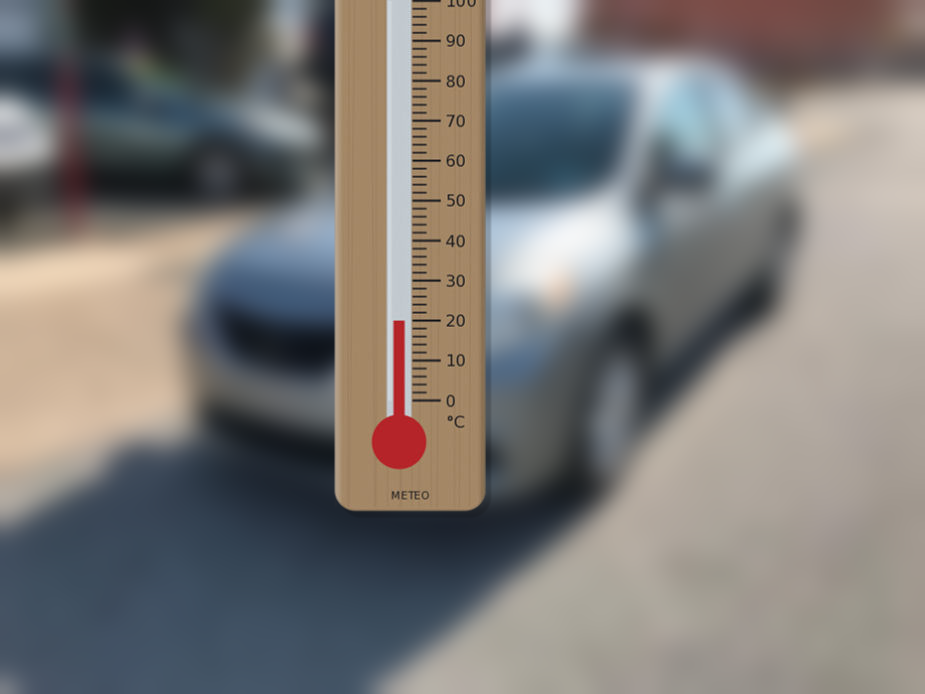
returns °C 20
